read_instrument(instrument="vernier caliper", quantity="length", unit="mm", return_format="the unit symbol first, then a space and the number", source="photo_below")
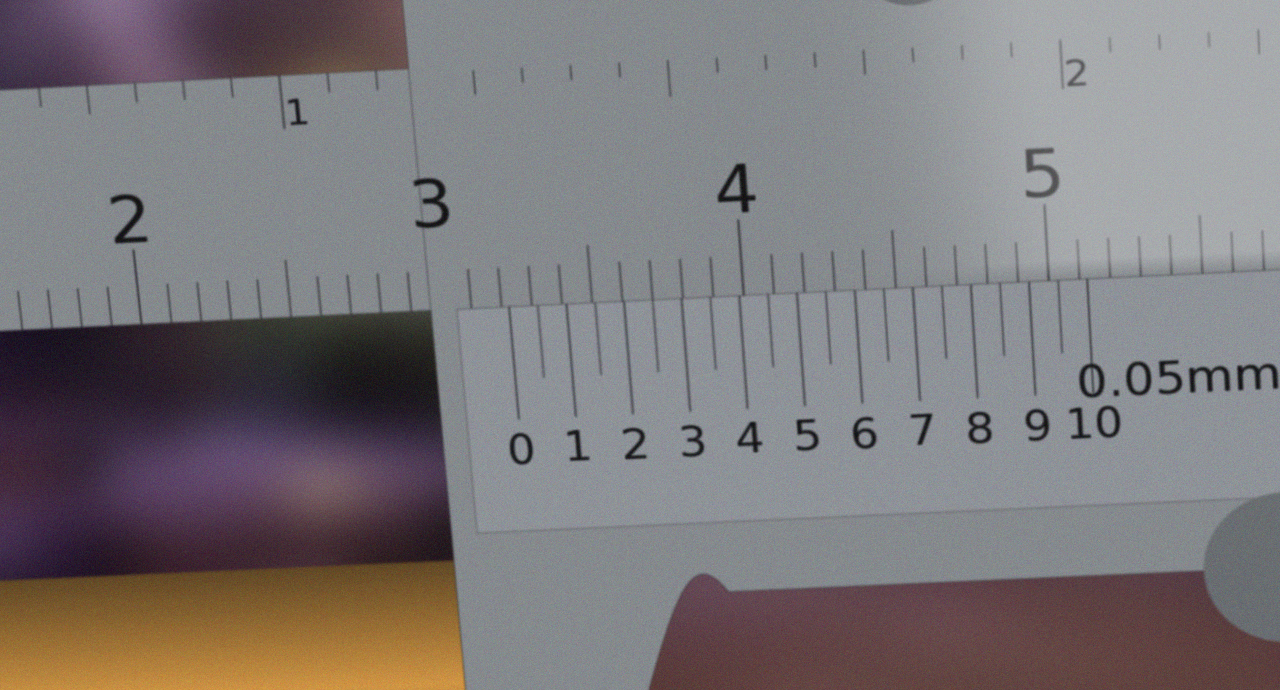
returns mm 32.25
